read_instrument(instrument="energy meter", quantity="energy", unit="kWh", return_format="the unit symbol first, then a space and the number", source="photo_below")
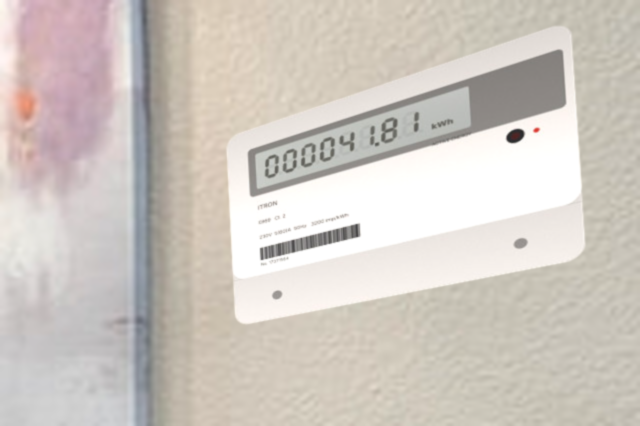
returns kWh 41.81
